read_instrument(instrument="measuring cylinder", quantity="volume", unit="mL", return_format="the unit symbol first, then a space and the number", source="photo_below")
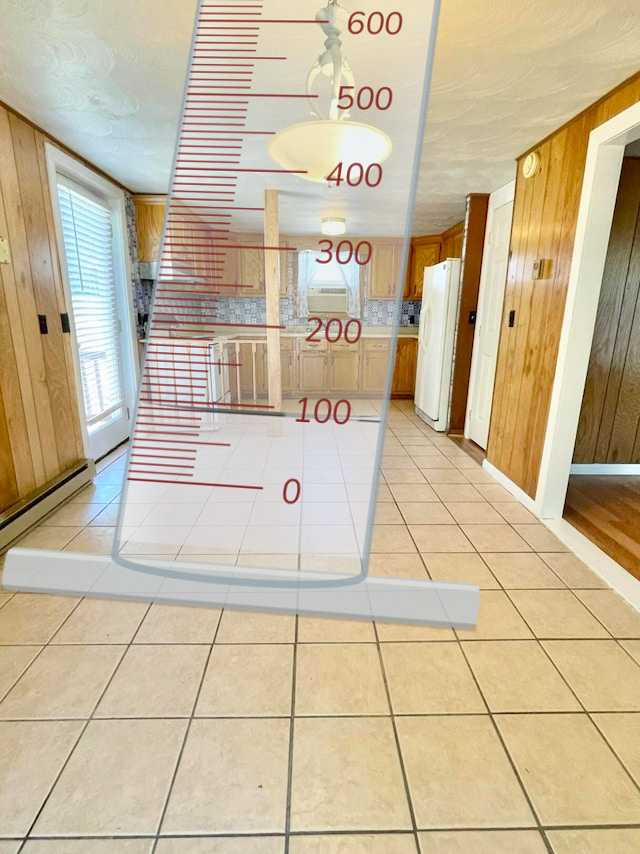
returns mL 90
